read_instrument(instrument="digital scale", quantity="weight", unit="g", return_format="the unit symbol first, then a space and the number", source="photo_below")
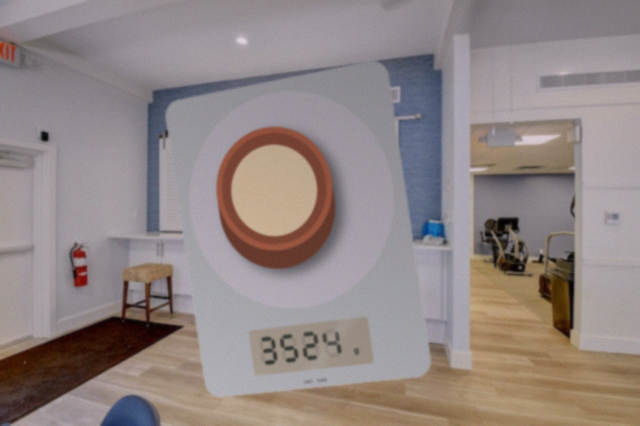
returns g 3524
